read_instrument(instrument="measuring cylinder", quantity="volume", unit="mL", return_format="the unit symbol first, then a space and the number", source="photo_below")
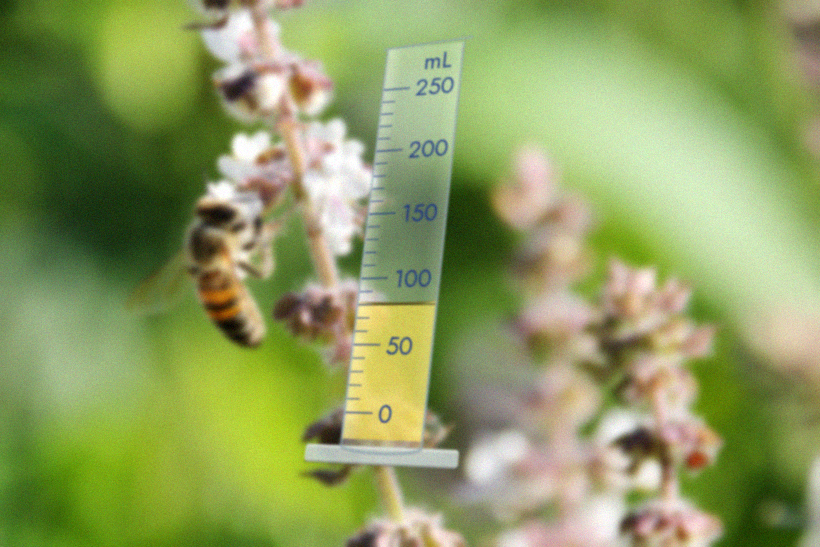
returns mL 80
